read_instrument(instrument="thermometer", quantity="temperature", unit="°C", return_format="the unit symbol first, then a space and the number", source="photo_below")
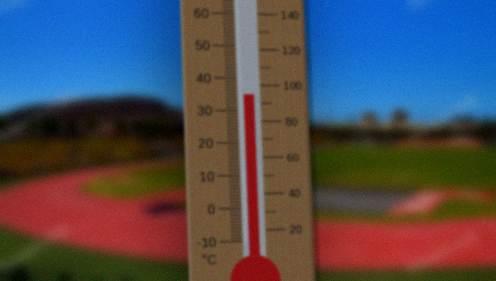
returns °C 35
